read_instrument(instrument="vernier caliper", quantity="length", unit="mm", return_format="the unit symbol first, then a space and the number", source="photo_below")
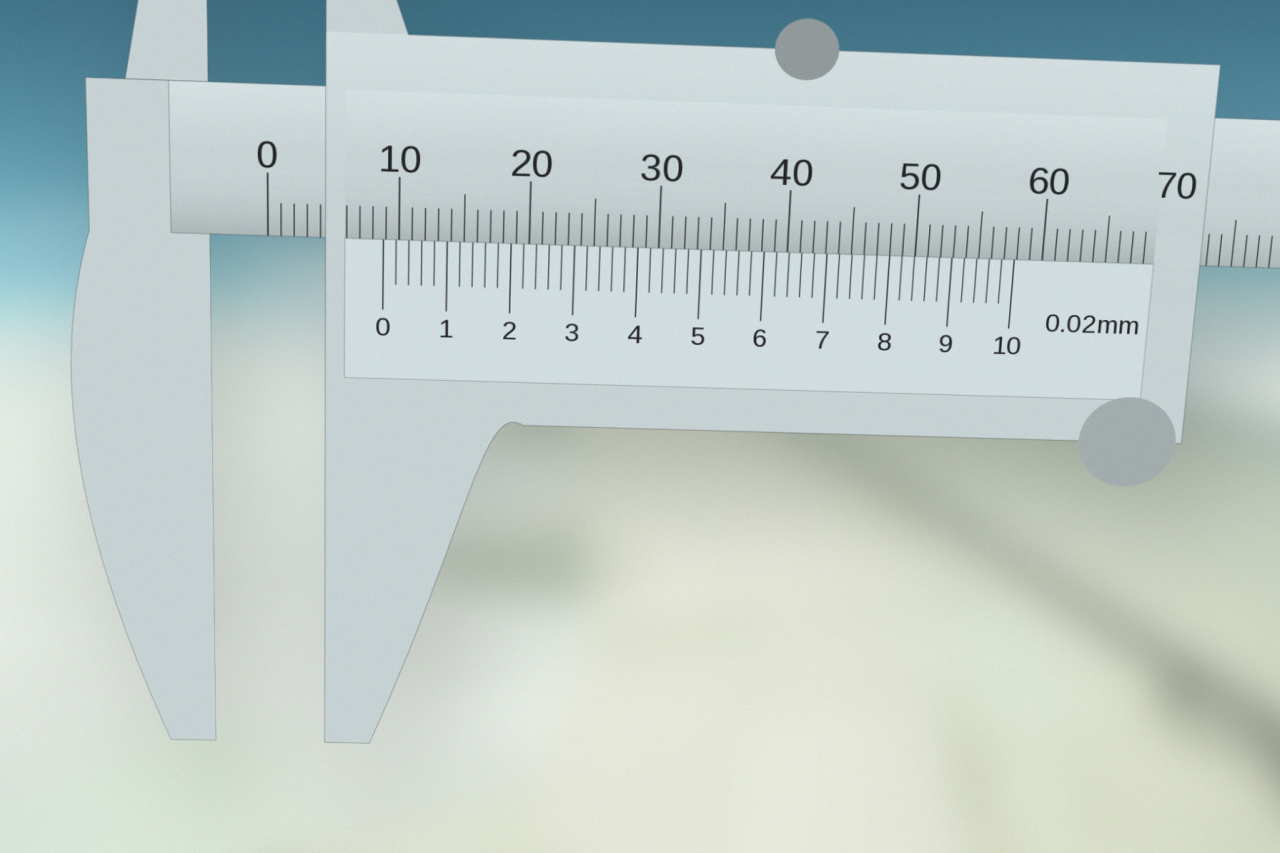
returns mm 8.8
